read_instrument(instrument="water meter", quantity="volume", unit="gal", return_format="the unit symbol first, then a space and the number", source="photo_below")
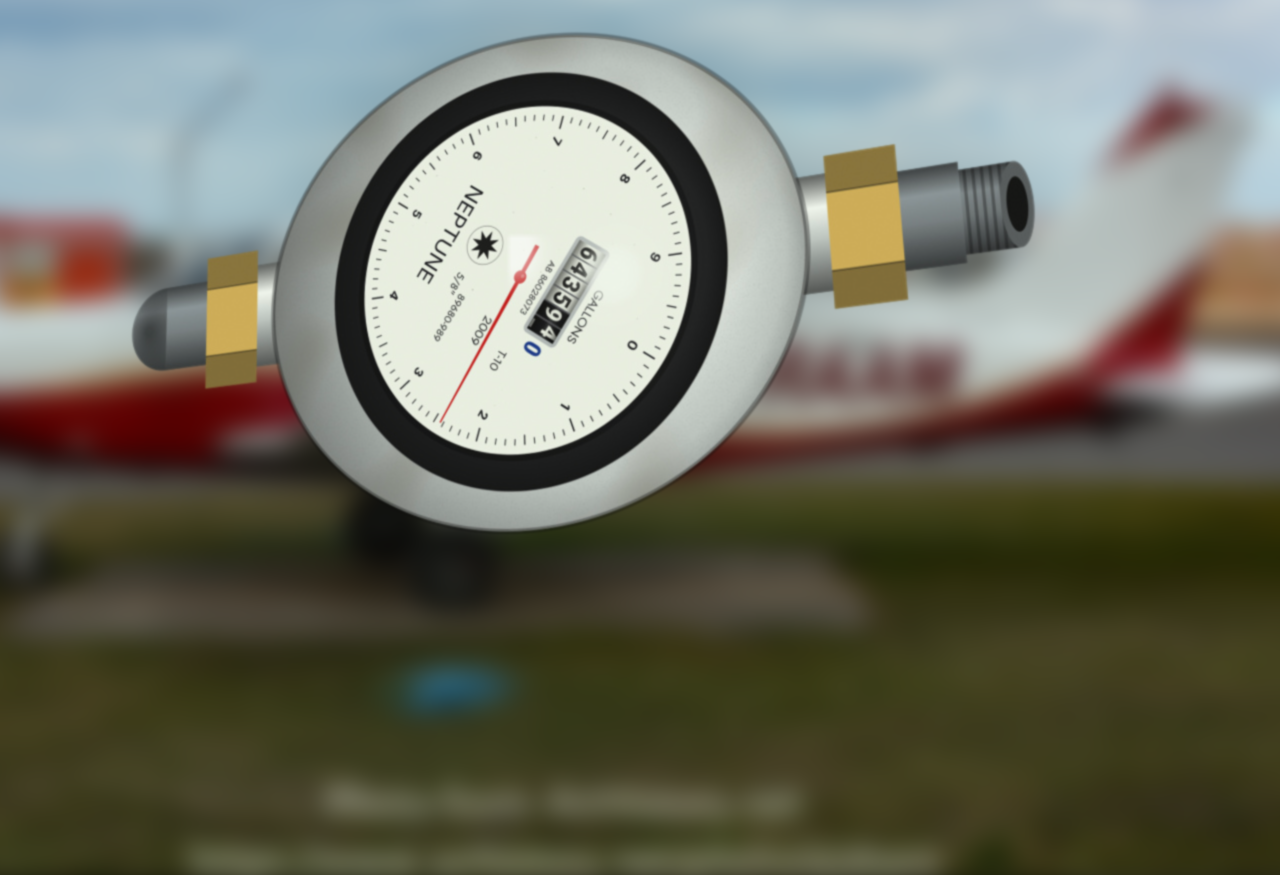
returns gal 6435942.4
